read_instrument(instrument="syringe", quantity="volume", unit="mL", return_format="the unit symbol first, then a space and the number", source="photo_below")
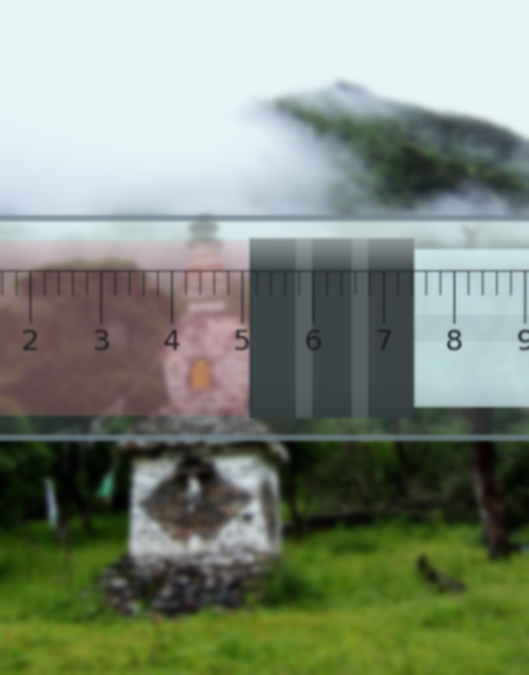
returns mL 5.1
